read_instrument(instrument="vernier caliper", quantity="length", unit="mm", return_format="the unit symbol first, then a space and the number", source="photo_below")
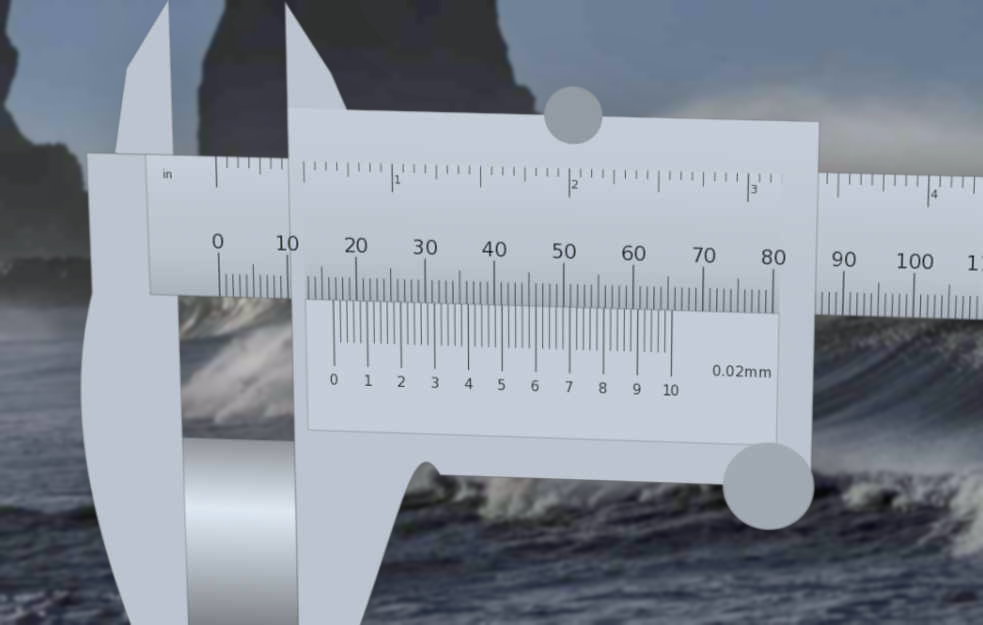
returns mm 16.6
